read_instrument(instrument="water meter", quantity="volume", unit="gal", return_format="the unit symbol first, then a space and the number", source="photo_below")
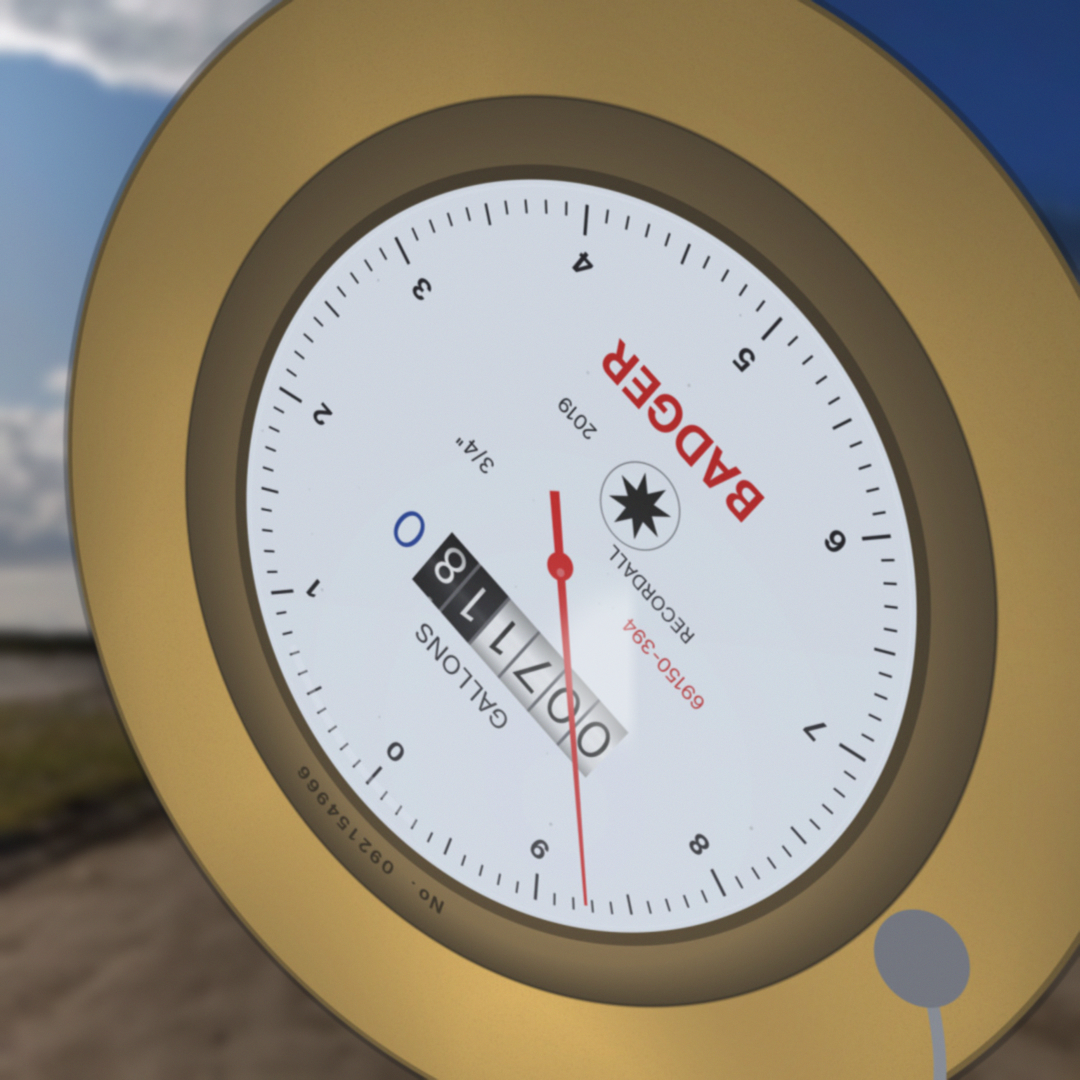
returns gal 71178.7
